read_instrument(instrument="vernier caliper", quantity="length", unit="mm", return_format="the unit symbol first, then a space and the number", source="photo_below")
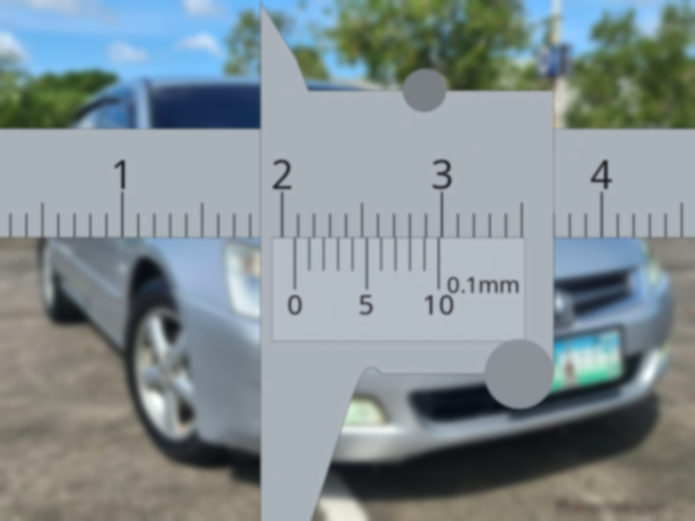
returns mm 20.8
